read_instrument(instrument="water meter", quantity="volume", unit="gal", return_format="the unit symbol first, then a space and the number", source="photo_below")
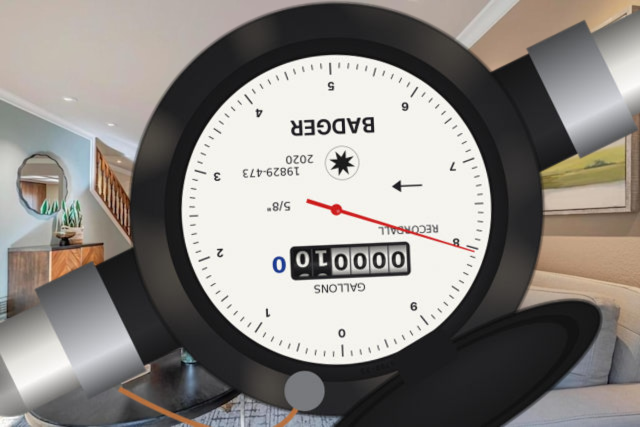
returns gal 98.0
